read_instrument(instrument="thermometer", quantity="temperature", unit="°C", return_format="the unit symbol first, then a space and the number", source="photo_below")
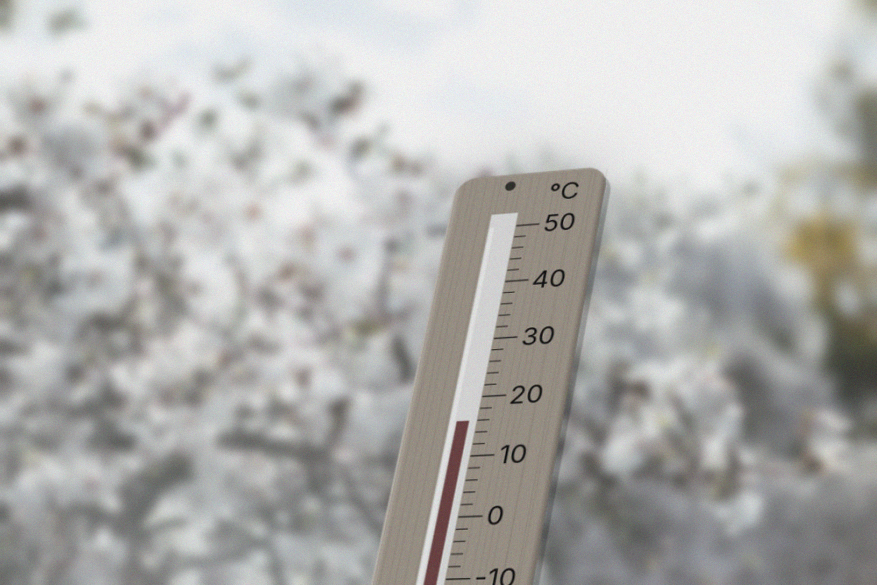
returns °C 16
